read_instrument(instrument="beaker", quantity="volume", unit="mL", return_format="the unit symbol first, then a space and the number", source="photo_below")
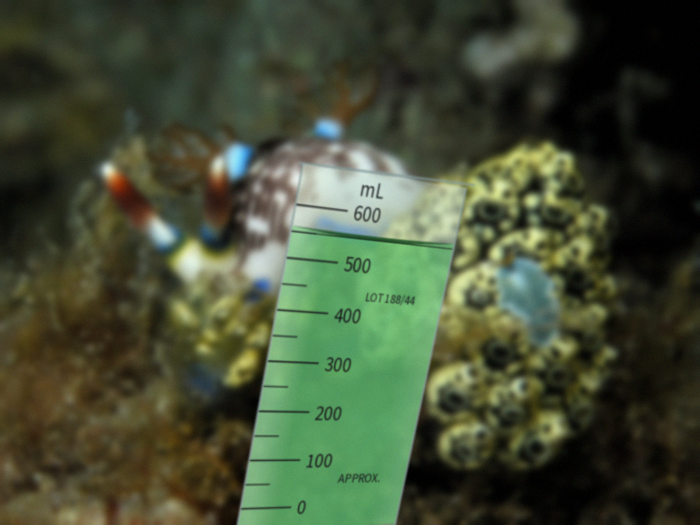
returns mL 550
